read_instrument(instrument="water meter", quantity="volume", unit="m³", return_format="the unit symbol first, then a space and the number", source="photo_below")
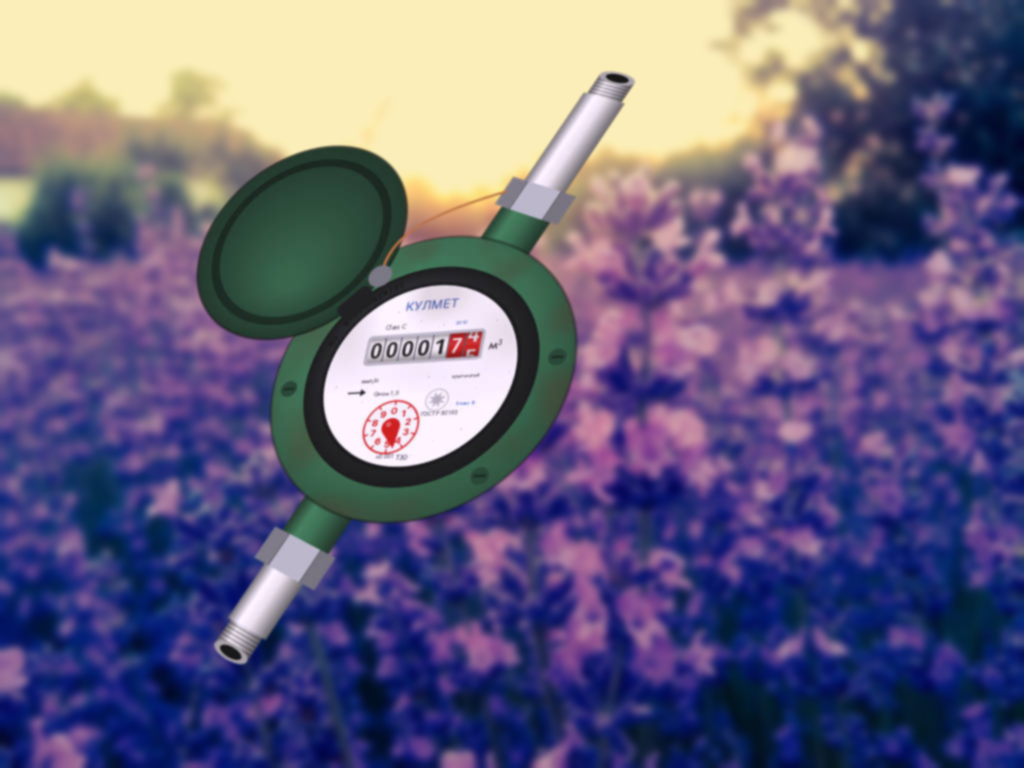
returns m³ 1.744
